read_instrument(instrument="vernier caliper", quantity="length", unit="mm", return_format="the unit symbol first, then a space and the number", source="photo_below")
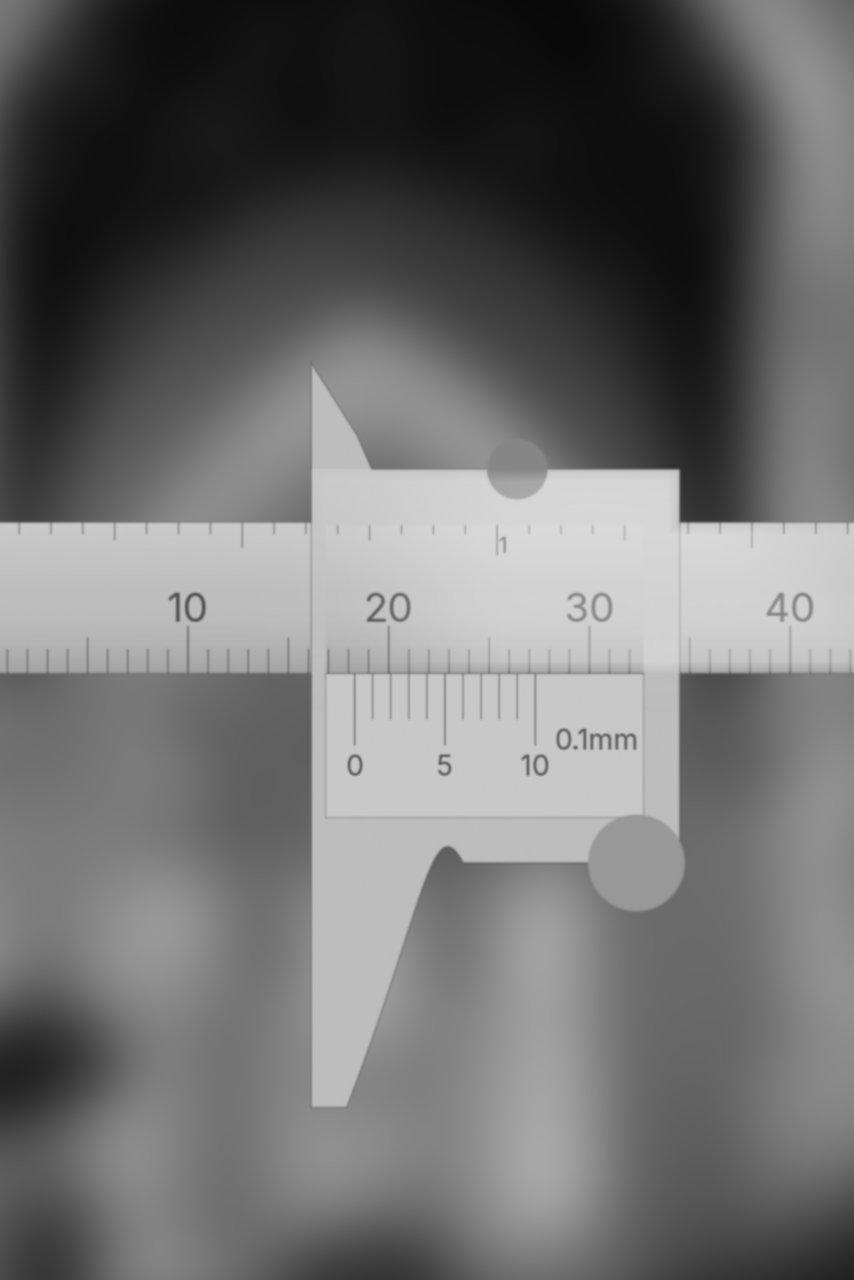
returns mm 18.3
